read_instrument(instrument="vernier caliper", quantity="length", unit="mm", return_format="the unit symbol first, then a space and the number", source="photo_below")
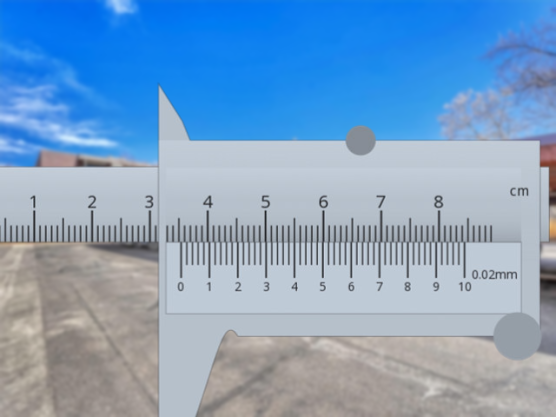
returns mm 35.4
